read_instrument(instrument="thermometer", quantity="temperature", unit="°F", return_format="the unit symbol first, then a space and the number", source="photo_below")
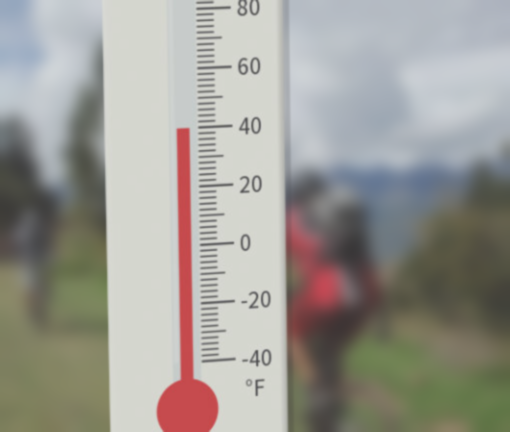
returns °F 40
